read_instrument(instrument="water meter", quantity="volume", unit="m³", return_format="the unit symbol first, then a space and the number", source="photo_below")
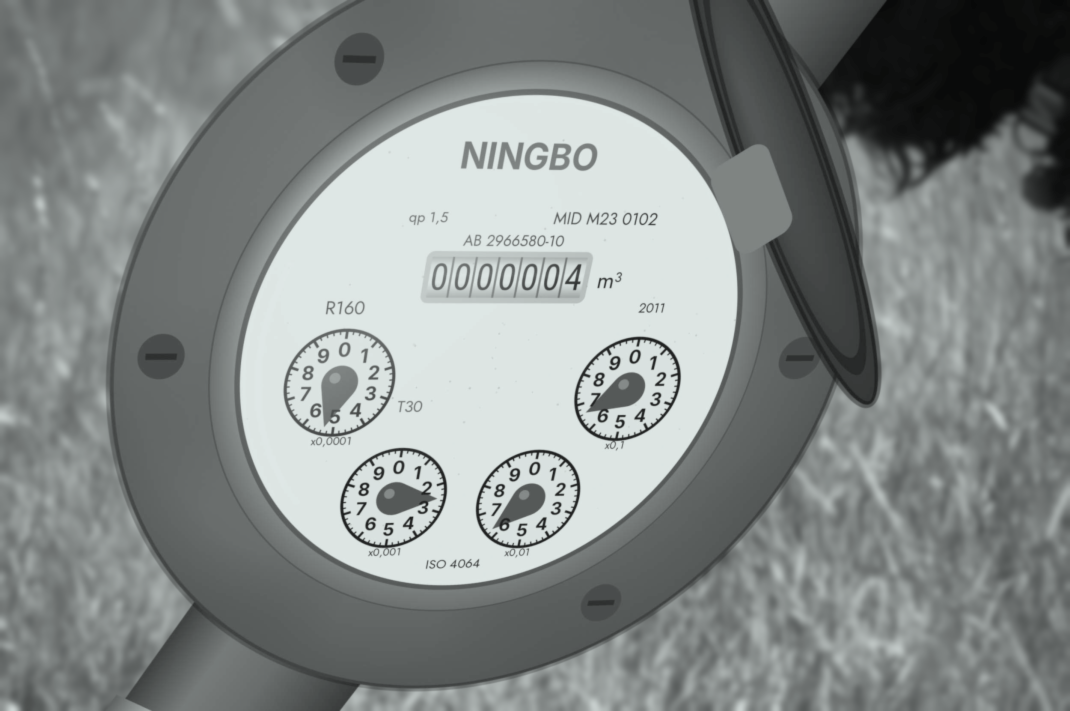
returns m³ 4.6625
